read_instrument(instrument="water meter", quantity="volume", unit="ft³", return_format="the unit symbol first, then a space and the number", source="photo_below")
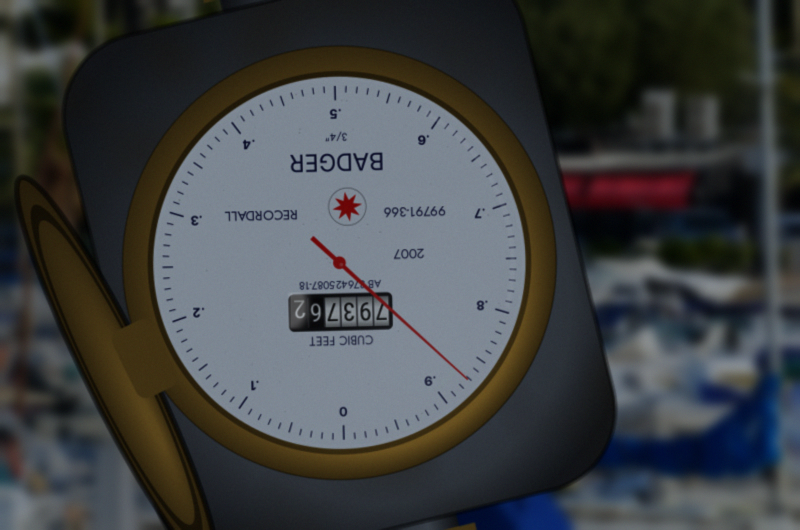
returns ft³ 793761.87
